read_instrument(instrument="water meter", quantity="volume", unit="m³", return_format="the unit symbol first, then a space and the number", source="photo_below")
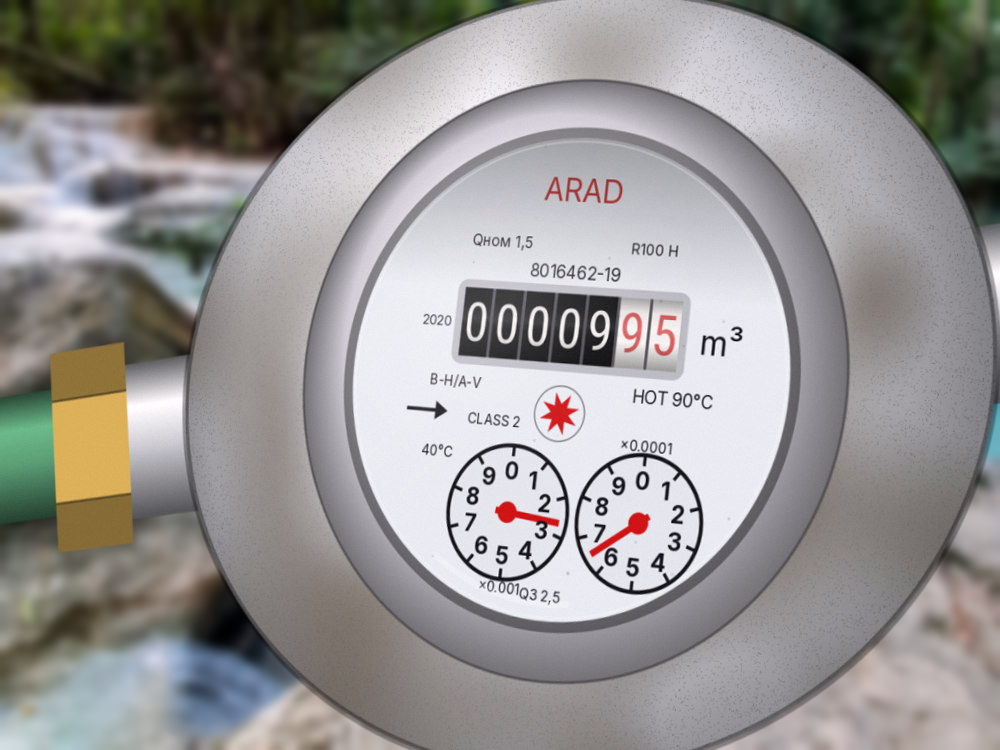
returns m³ 9.9526
